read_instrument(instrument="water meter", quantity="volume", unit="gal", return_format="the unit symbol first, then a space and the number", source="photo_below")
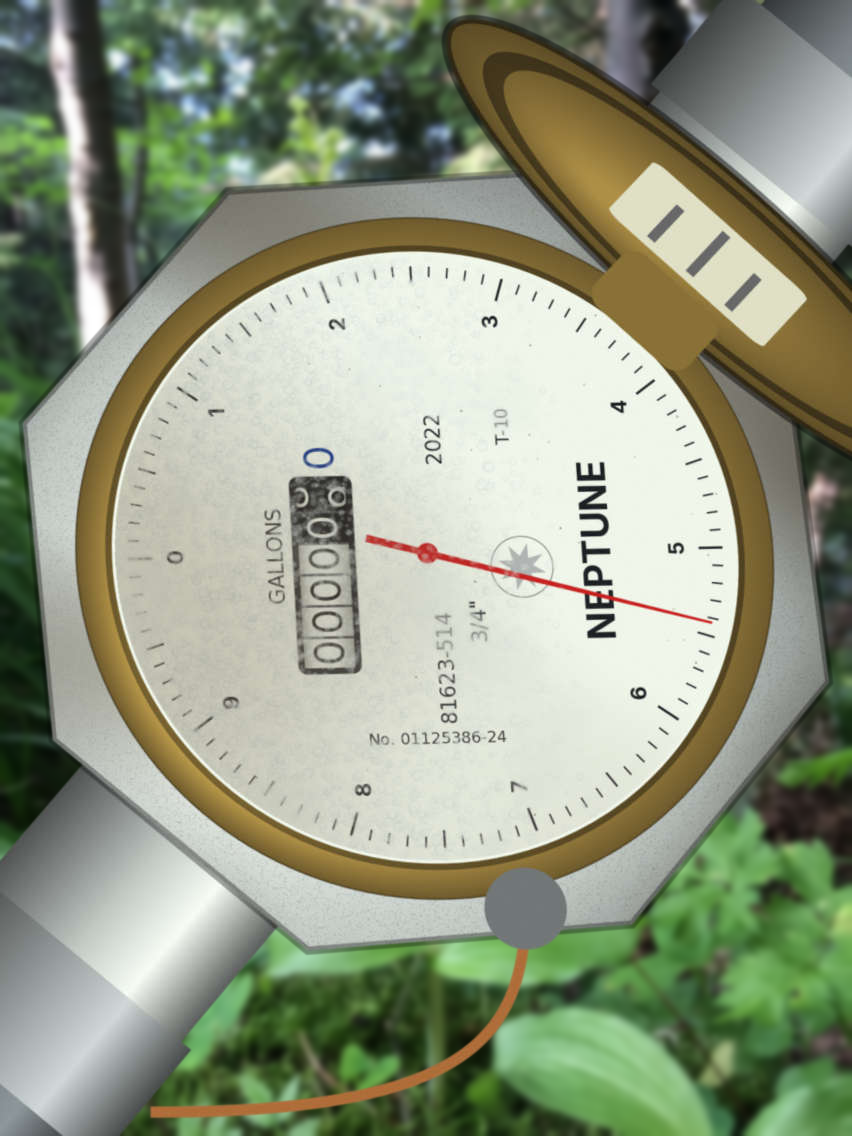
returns gal 85.4
